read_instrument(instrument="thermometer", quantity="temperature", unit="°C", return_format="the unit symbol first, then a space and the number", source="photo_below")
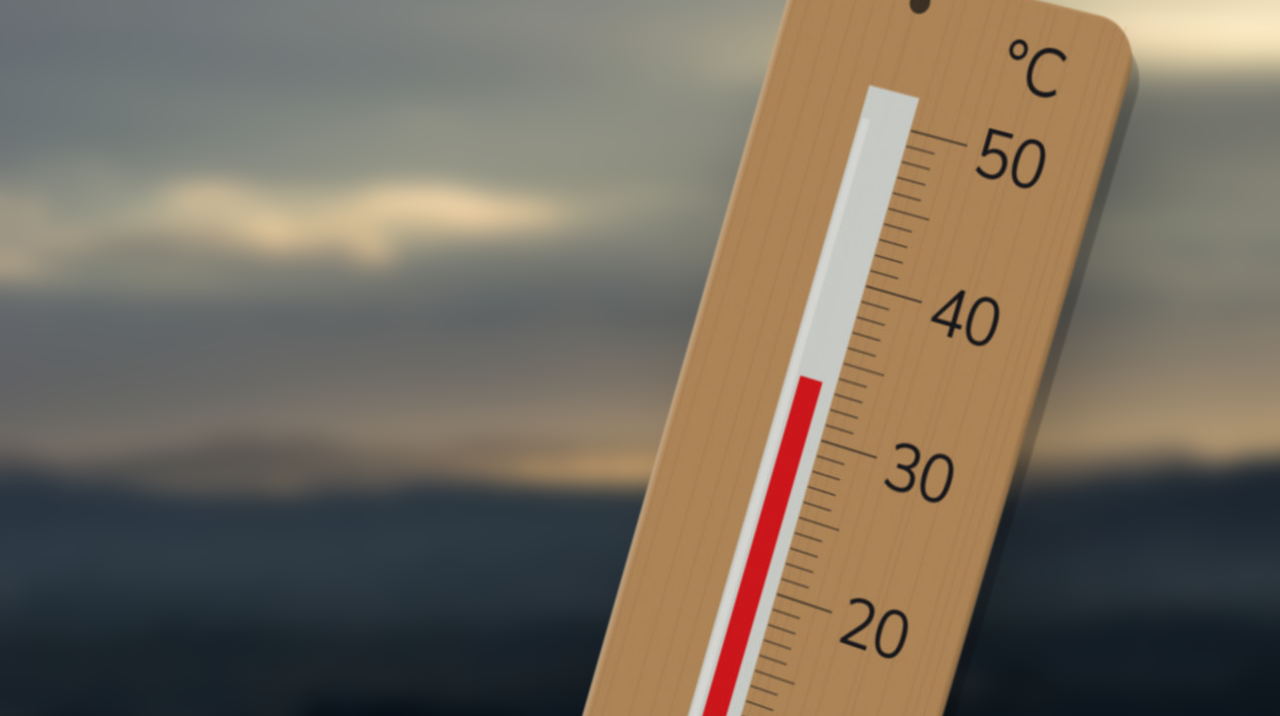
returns °C 33.5
